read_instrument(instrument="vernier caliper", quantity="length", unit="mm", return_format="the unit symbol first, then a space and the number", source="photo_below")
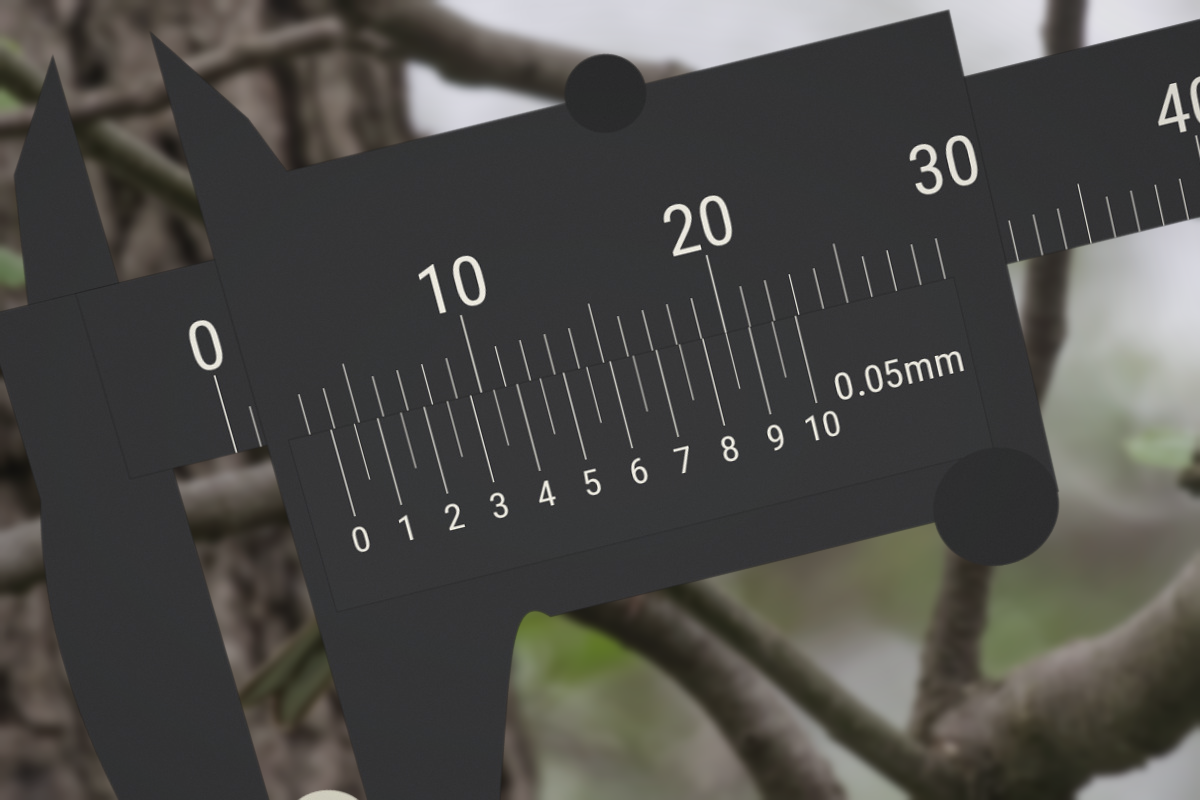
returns mm 3.85
